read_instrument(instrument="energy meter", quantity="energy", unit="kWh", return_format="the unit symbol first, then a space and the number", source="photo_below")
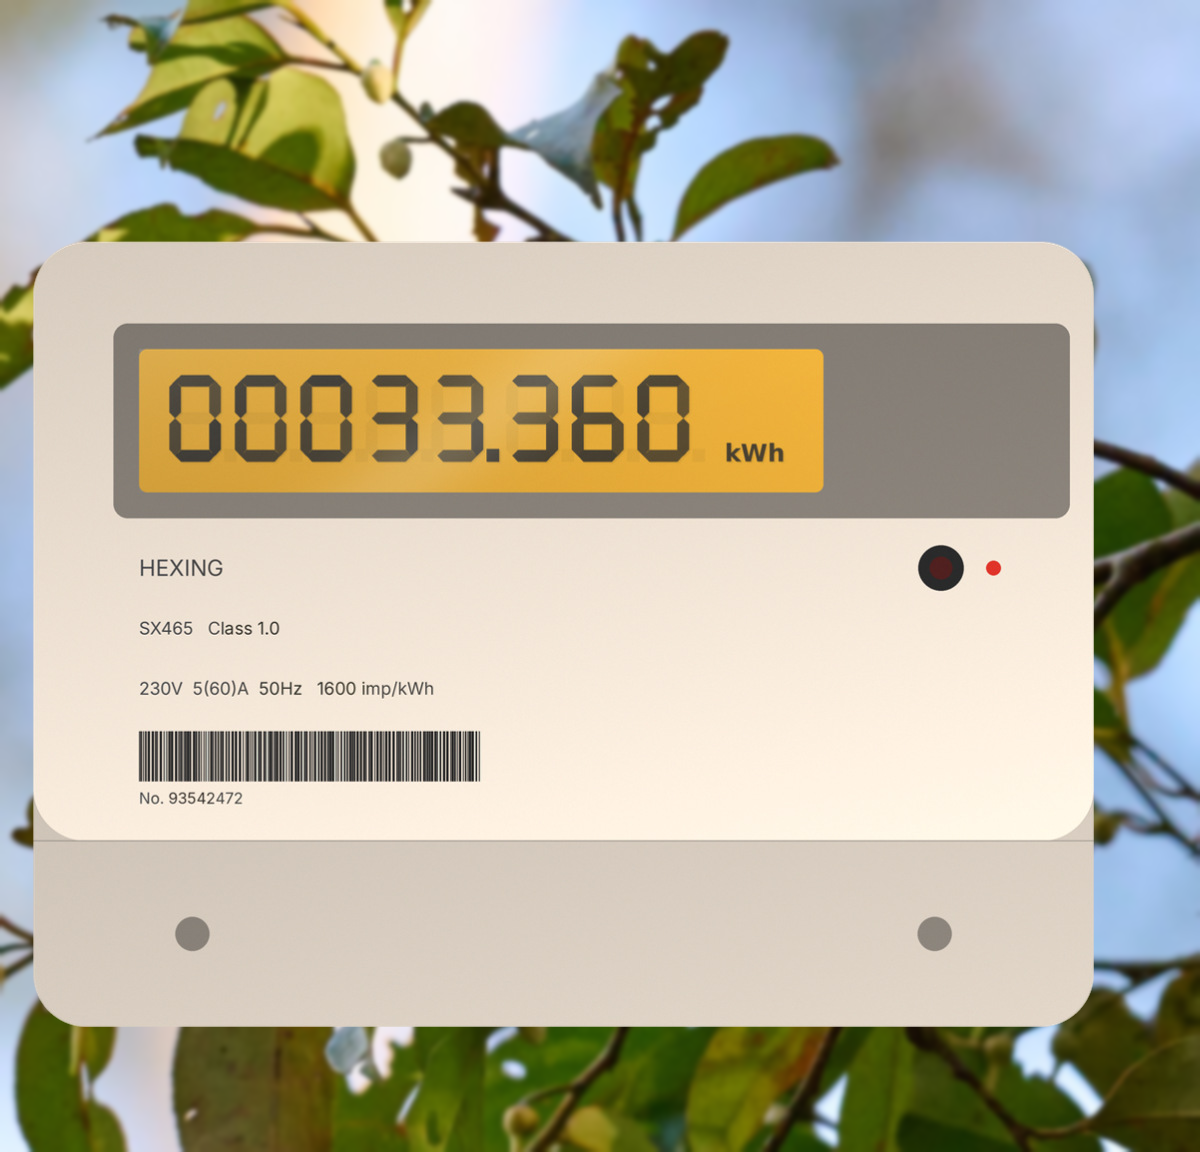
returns kWh 33.360
